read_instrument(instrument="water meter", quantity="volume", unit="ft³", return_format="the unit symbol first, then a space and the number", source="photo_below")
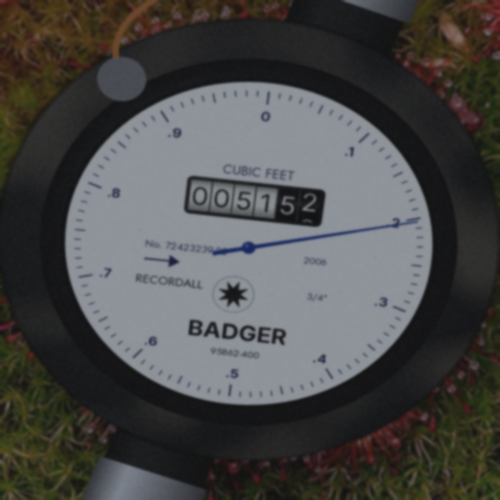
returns ft³ 5152.20
